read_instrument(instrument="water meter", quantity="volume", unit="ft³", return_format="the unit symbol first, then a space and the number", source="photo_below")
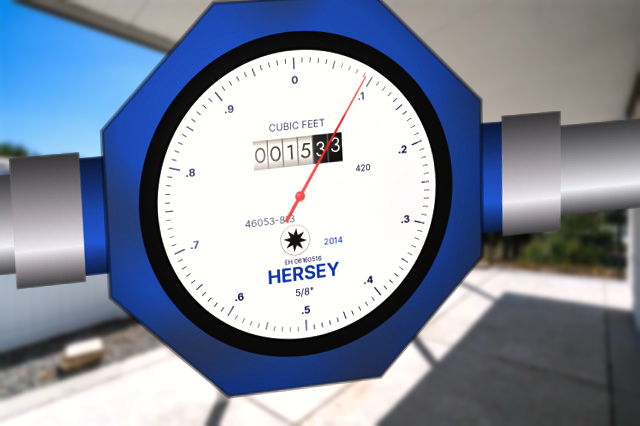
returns ft³ 1533.09
